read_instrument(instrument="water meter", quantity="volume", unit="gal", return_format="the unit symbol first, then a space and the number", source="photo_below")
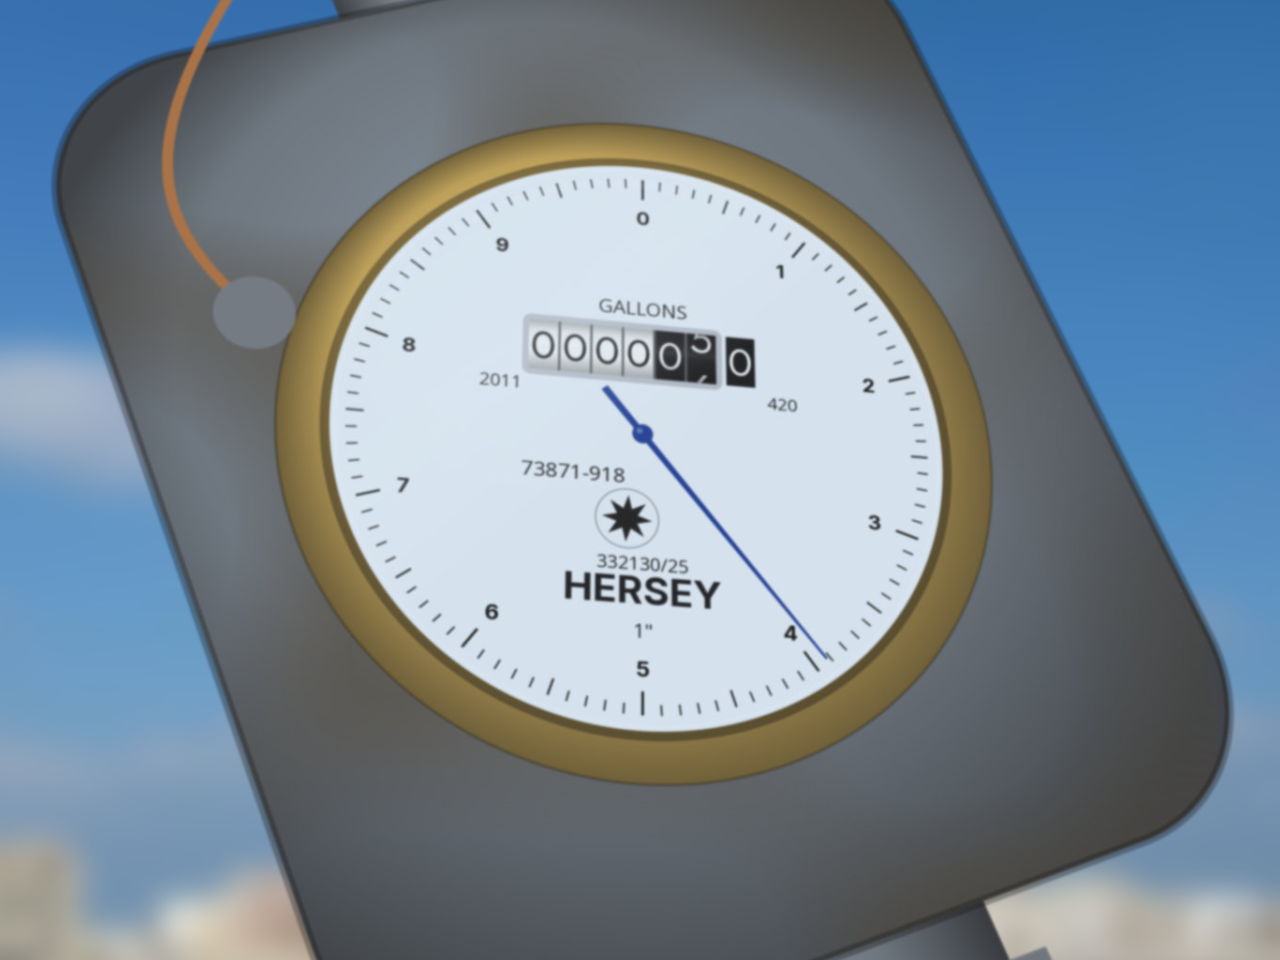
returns gal 53.9
